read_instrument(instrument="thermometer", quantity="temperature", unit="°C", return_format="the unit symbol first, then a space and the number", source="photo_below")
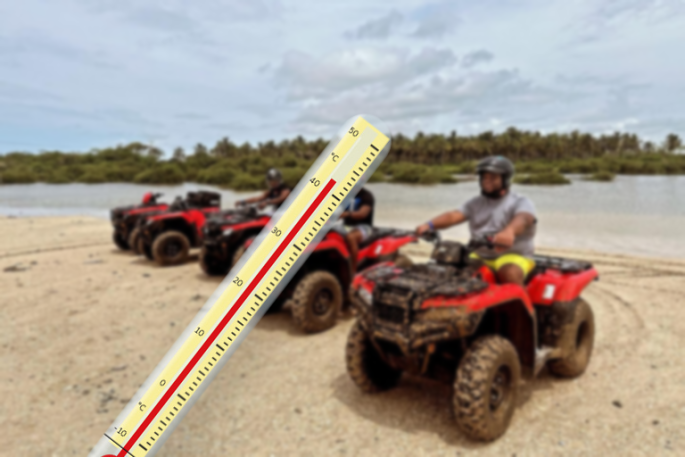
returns °C 42
